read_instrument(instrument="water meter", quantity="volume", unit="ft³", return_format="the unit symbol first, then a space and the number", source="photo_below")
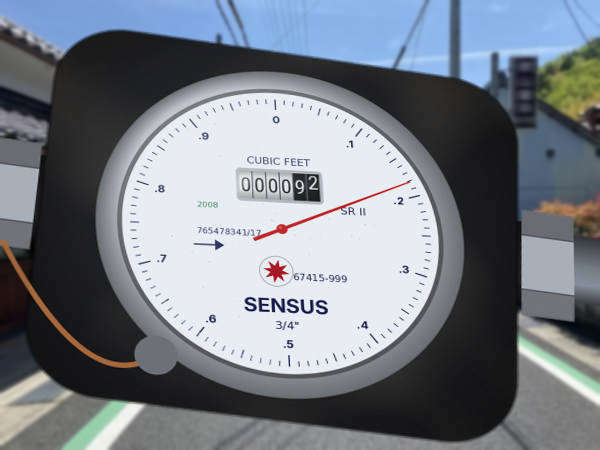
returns ft³ 92.18
